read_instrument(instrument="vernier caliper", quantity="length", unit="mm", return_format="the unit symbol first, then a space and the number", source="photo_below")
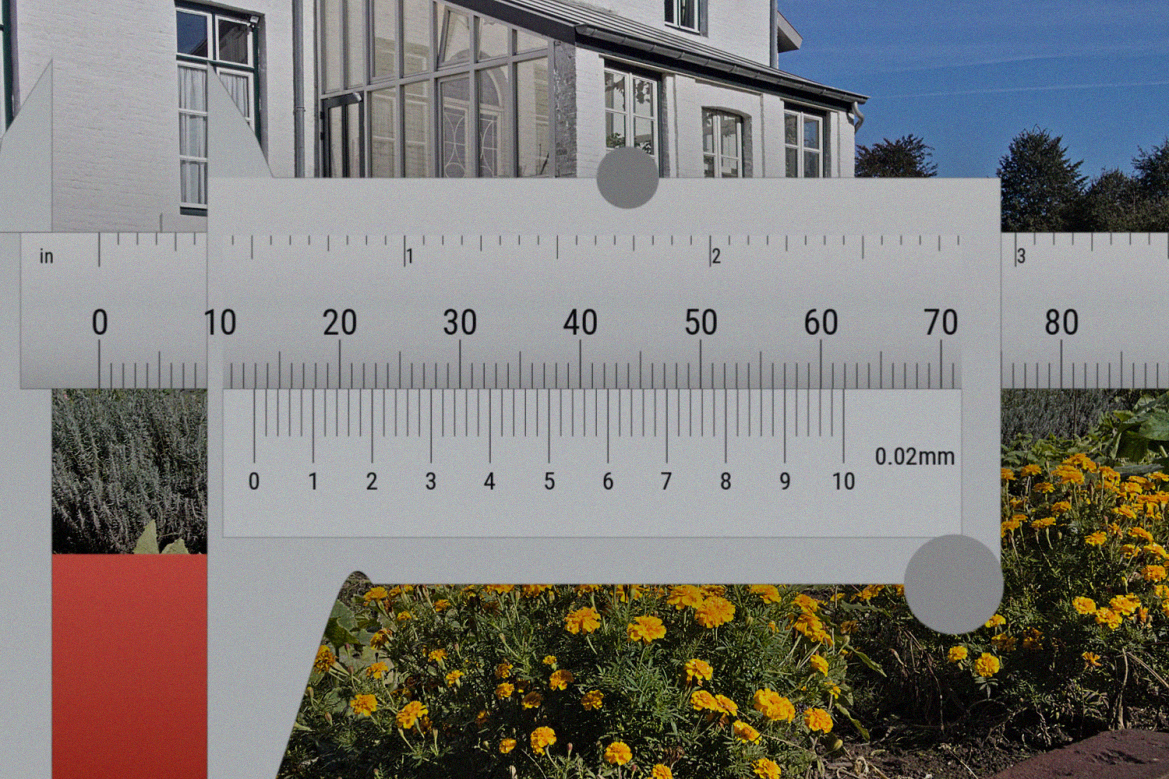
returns mm 12.9
